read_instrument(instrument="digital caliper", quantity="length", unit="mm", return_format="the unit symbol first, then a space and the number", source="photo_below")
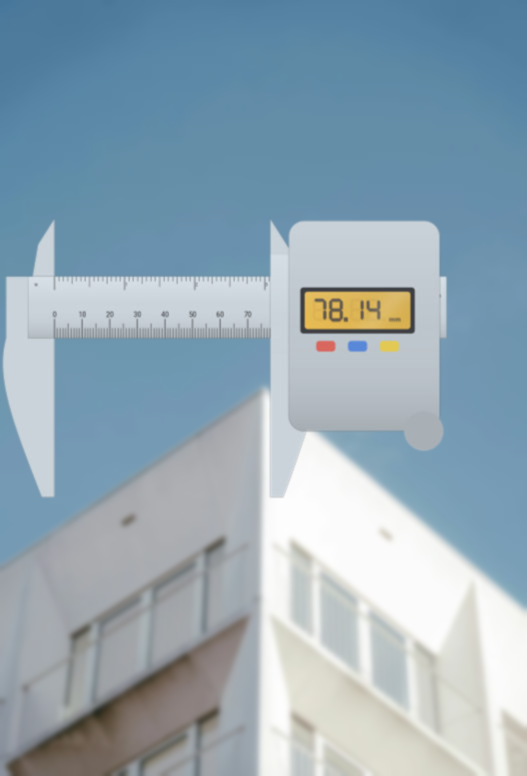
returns mm 78.14
